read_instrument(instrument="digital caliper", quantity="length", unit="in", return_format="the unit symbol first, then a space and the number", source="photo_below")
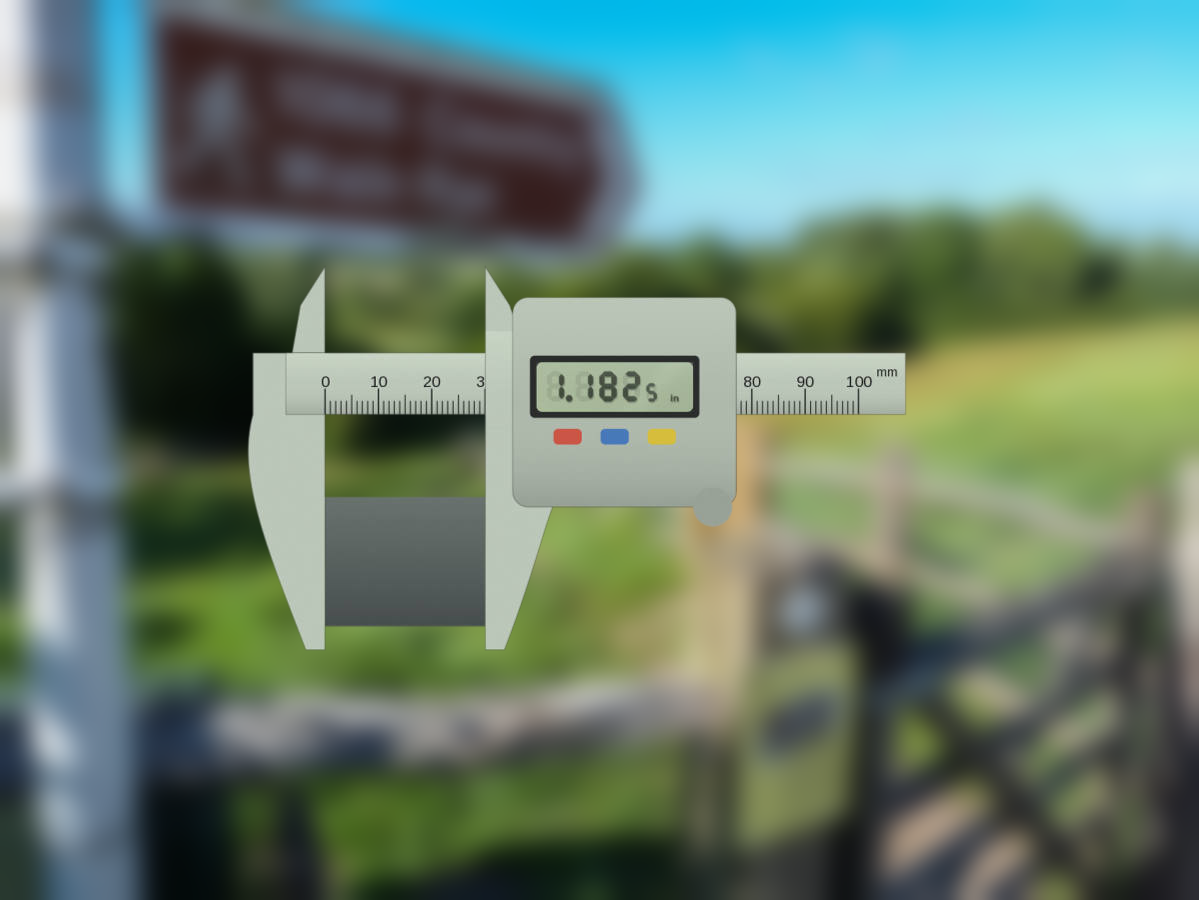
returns in 1.1825
